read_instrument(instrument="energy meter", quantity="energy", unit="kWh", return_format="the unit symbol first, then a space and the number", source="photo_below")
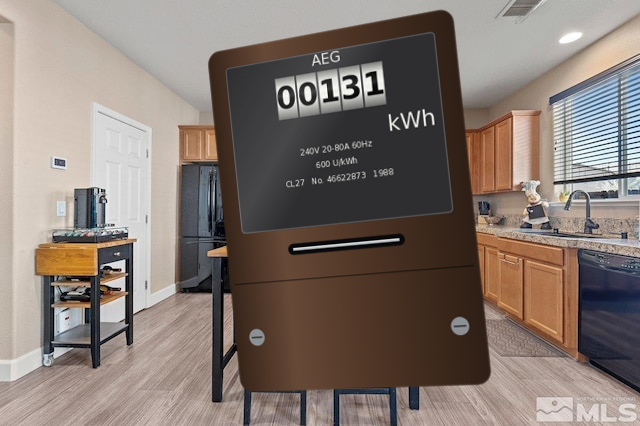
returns kWh 131
